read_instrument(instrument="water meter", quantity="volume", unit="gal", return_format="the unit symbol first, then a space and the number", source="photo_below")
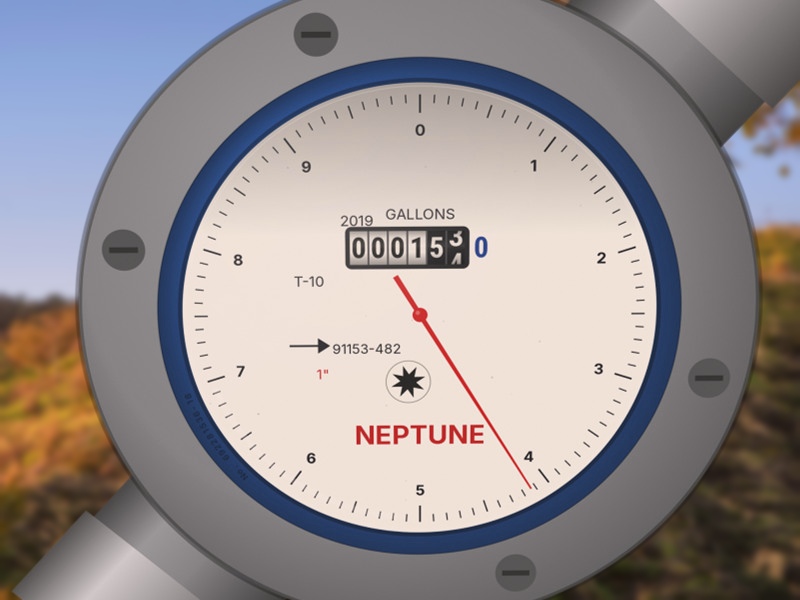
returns gal 1534.1
